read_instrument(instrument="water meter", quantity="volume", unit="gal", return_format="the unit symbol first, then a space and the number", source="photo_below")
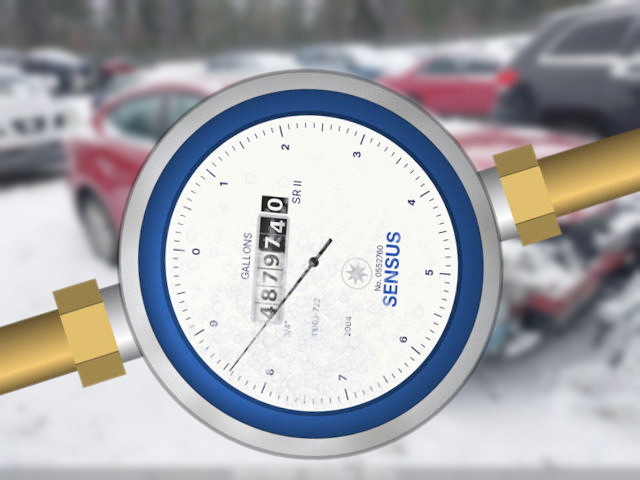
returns gal 4879738.4
